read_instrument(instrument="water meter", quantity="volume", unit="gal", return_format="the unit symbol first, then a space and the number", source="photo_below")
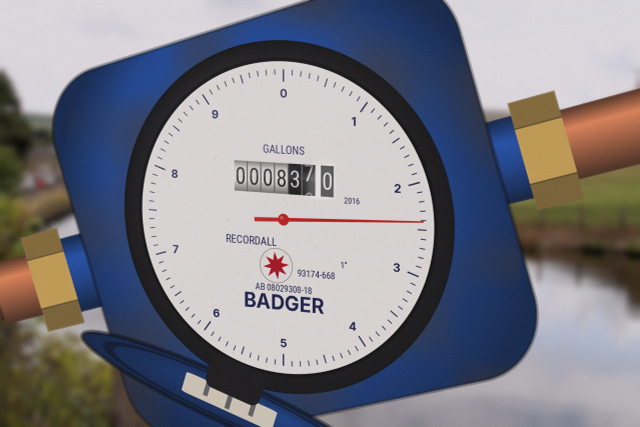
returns gal 8372.4
